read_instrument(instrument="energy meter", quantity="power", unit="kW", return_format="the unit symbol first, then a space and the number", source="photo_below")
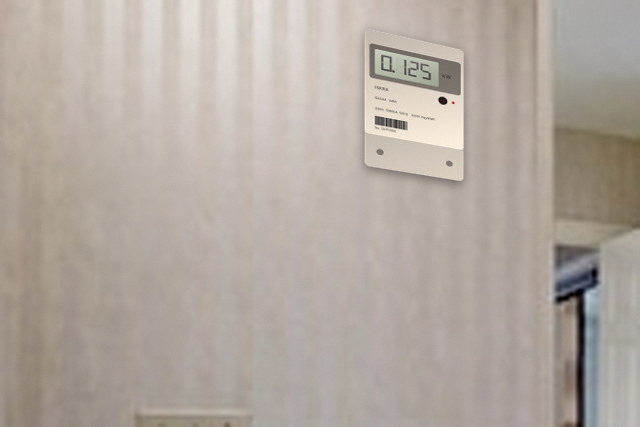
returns kW 0.125
